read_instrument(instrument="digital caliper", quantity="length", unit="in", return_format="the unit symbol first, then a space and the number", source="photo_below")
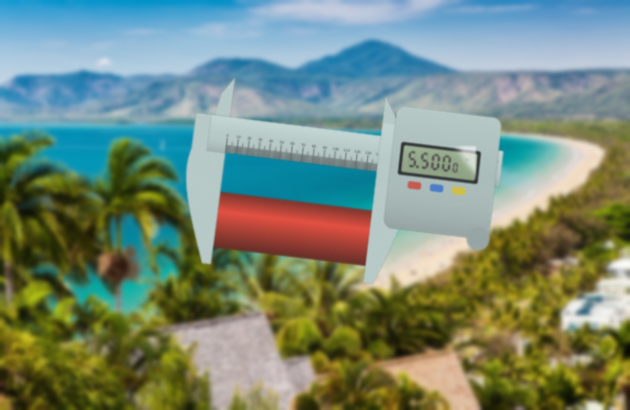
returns in 5.5000
